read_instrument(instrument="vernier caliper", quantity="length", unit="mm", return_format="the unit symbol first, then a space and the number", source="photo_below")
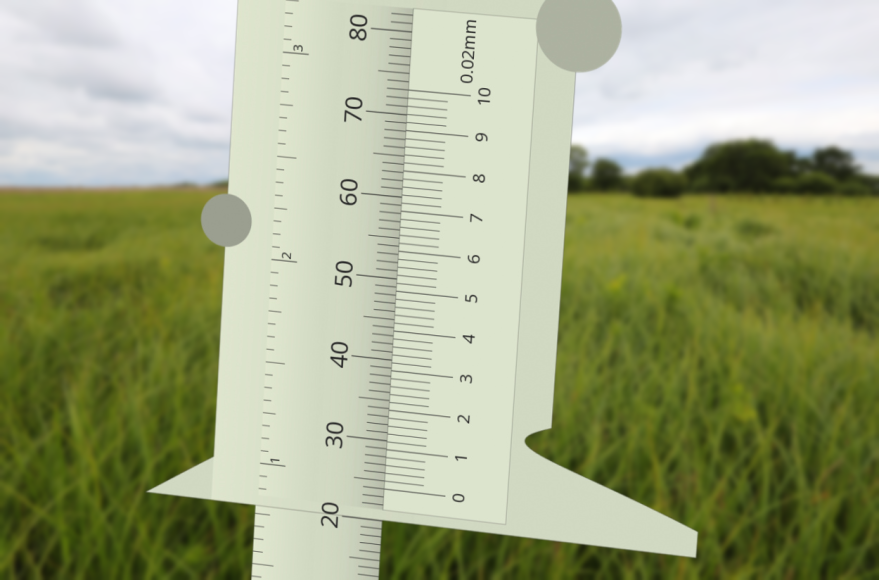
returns mm 24.0
